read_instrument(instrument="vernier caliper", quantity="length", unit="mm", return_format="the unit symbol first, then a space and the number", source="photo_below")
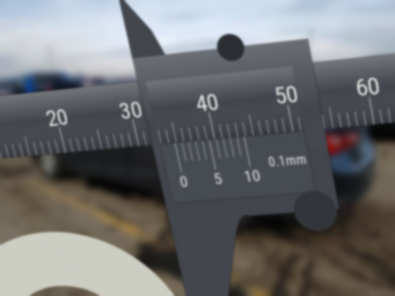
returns mm 34.8
